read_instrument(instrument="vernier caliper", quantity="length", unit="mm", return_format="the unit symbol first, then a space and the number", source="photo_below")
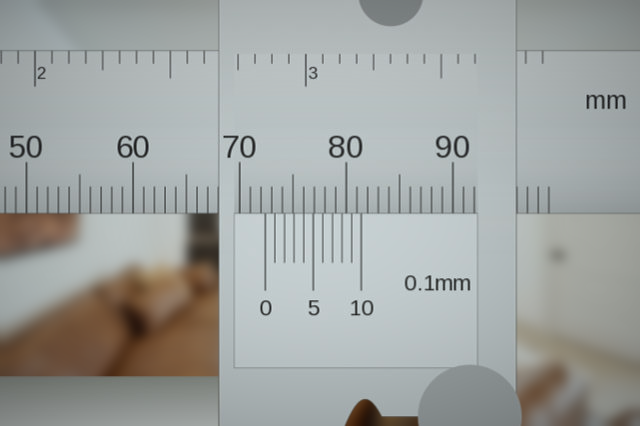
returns mm 72.4
